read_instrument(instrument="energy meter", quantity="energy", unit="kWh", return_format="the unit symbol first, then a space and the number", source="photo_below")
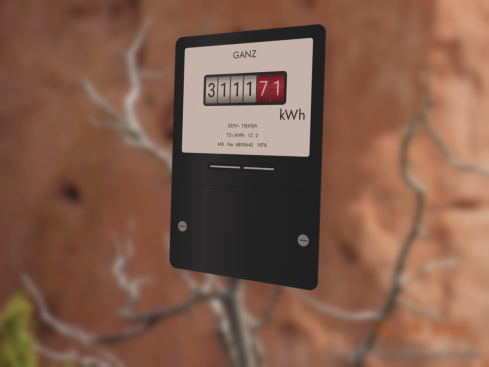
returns kWh 3111.71
